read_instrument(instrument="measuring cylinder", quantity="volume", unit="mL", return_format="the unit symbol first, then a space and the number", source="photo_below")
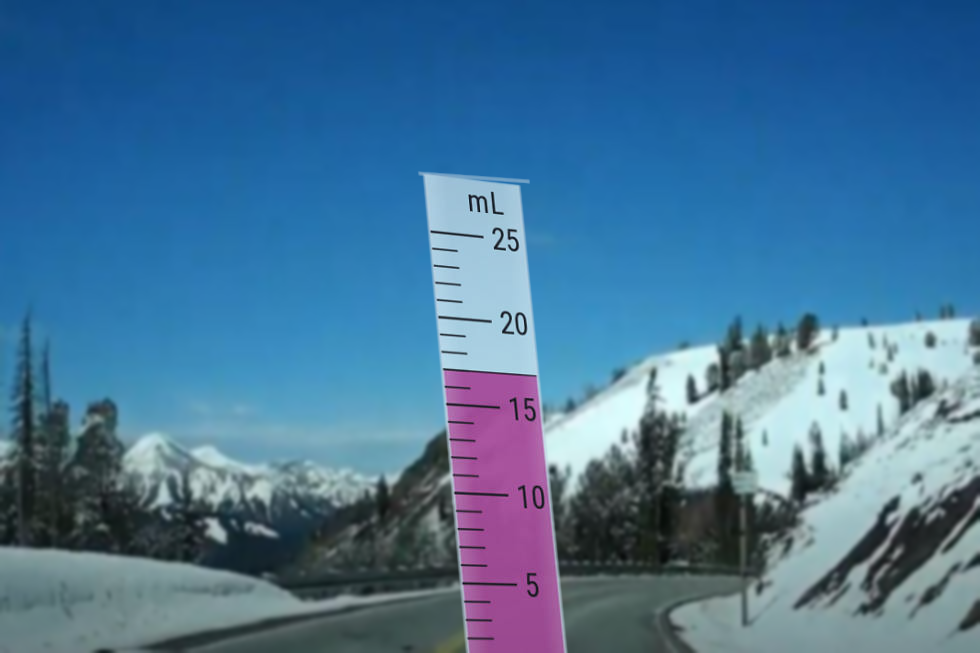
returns mL 17
